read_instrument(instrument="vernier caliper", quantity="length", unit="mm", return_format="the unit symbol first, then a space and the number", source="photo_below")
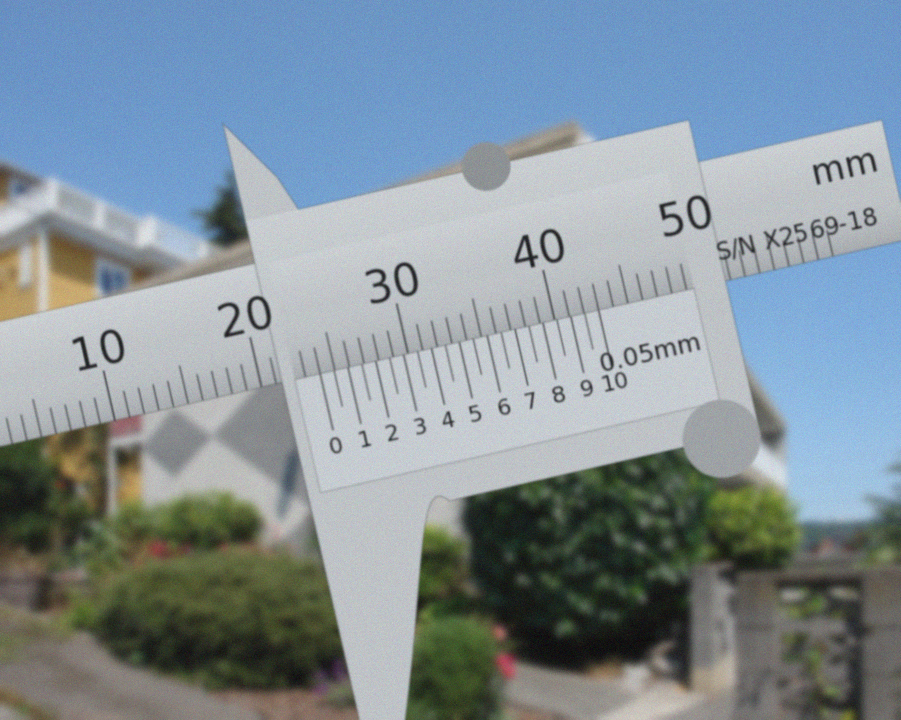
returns mm 24.0
